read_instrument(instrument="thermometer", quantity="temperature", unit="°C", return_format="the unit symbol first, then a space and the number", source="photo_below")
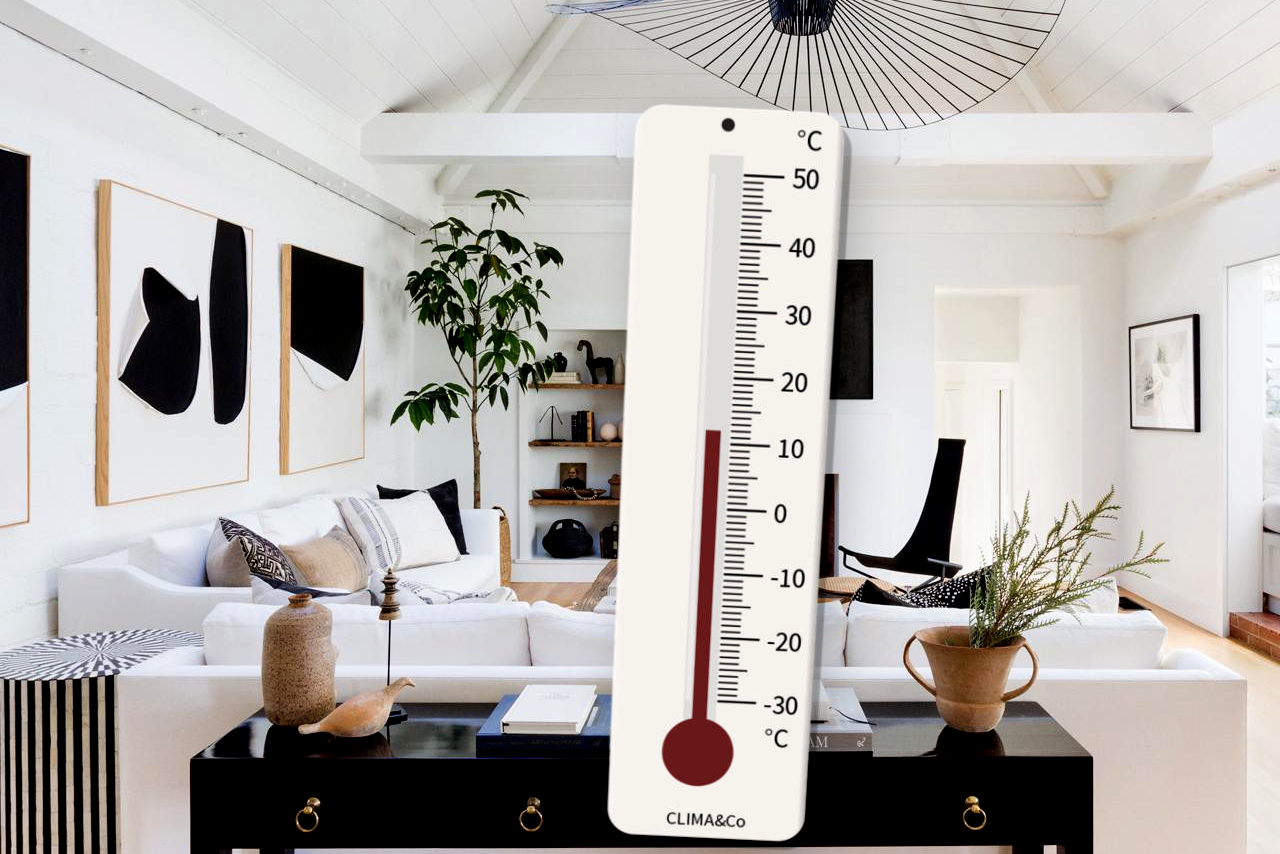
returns °C 12
